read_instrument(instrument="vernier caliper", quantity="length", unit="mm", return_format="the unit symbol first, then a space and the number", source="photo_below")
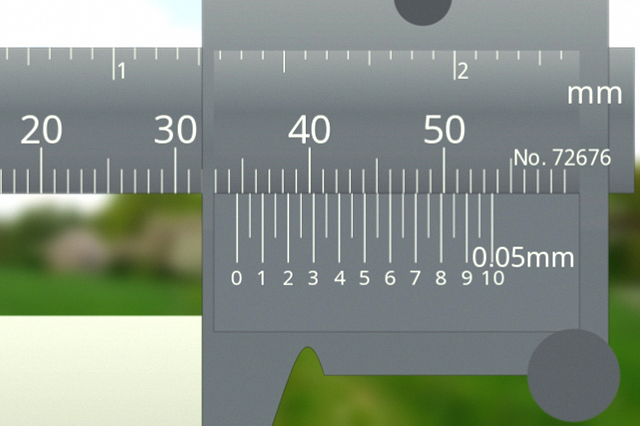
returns mm 34.6
